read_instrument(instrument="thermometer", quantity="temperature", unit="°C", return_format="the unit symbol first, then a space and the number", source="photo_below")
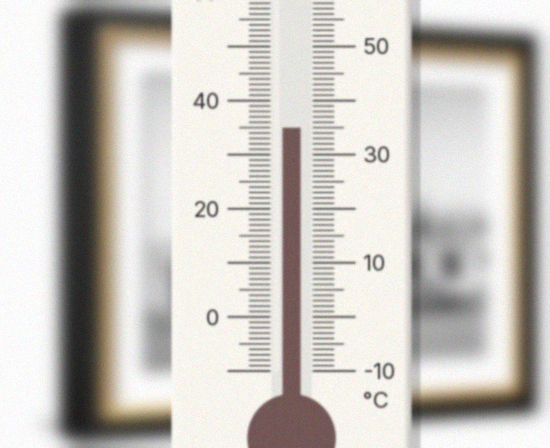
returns °C 35
